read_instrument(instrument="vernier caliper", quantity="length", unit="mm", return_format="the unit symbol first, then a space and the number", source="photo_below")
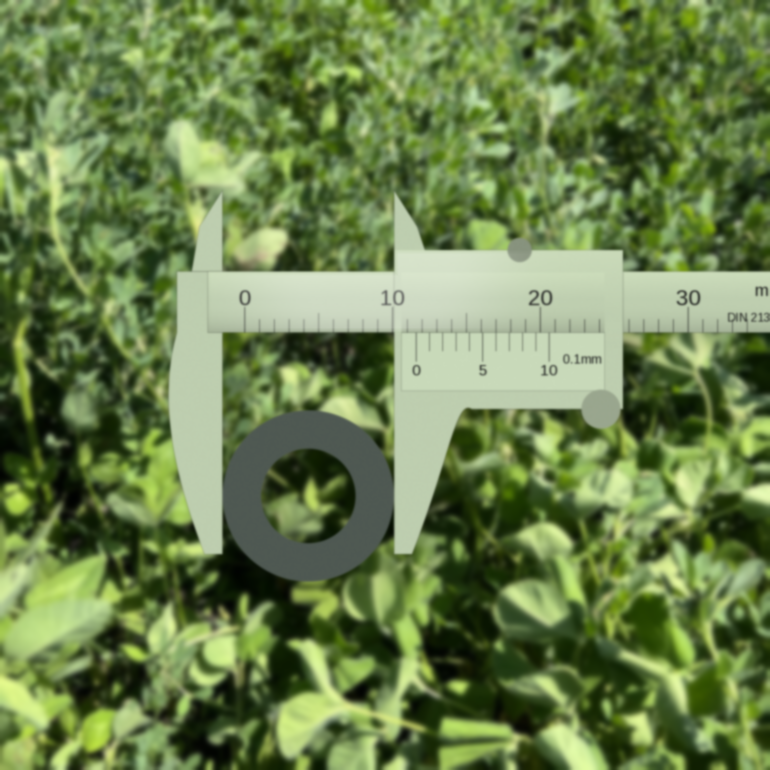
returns mm 11.6
